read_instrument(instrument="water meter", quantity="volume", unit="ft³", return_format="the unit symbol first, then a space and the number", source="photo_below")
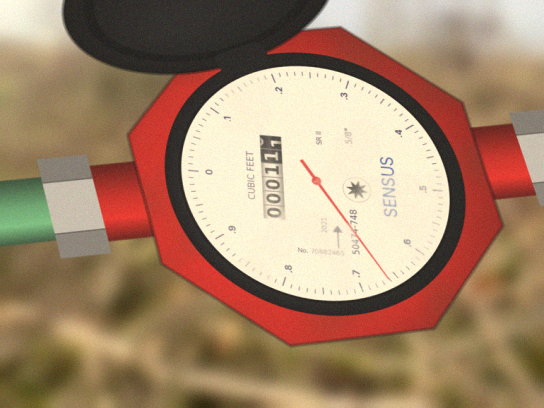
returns ft³ 110.66
